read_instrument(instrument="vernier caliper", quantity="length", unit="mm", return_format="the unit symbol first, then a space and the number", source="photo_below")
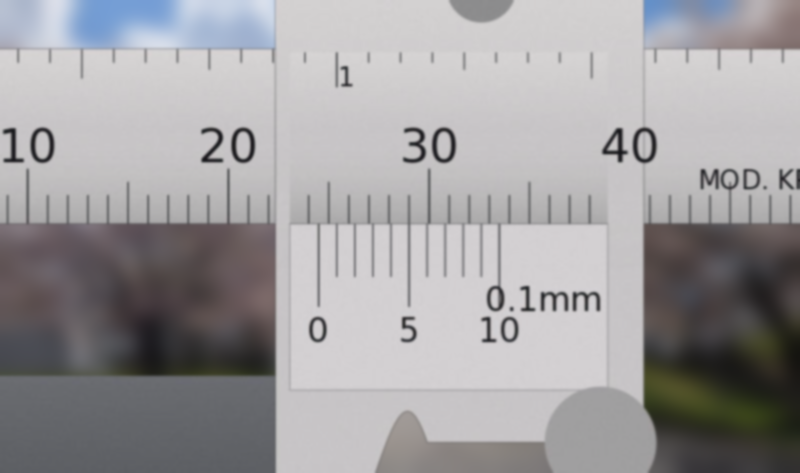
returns mm 24.5
